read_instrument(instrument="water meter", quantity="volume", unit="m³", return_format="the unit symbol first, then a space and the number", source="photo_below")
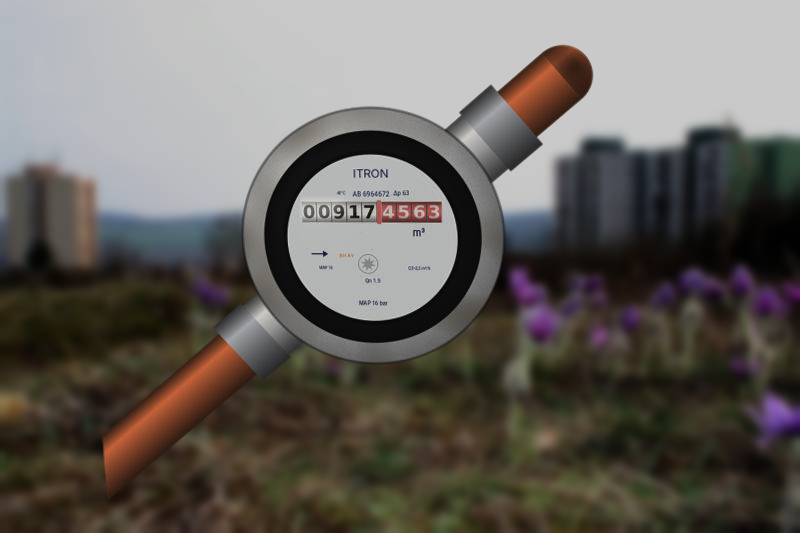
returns m³ 917.4563
